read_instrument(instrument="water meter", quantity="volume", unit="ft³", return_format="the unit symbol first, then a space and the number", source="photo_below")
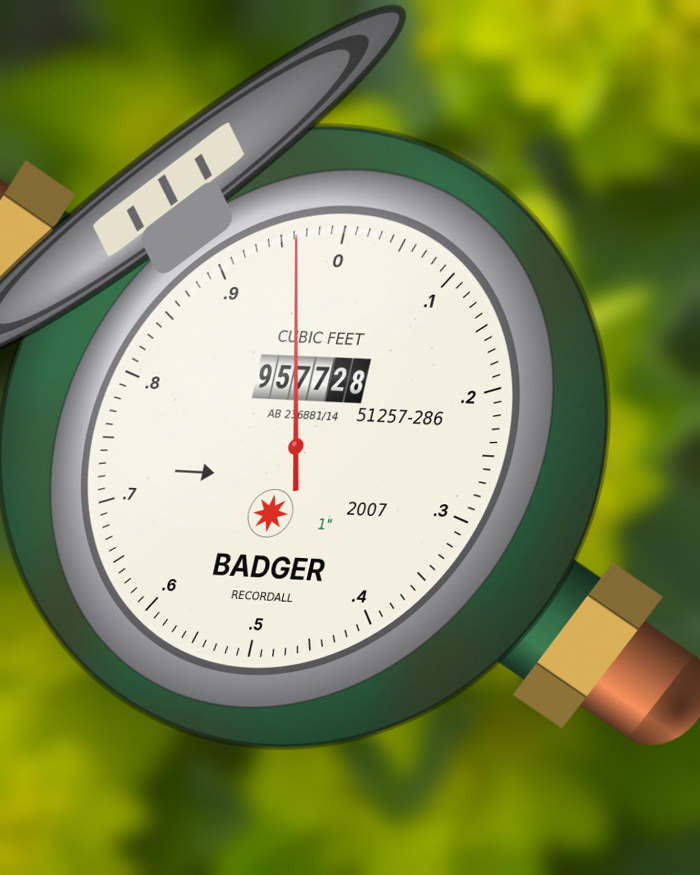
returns ft³ 957727.96
